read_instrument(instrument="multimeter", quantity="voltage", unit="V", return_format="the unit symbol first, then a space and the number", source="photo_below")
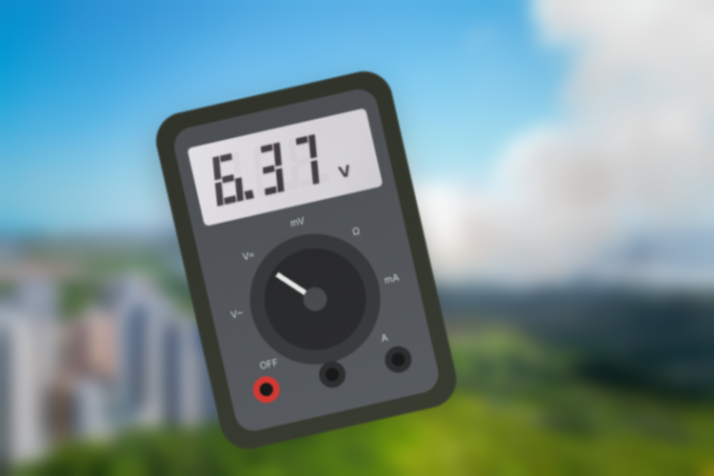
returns V 6.37
